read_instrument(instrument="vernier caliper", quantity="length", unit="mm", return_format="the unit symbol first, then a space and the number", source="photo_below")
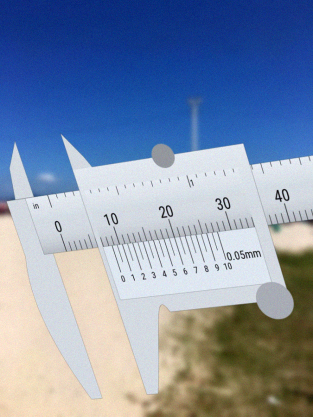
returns mm 8.6
